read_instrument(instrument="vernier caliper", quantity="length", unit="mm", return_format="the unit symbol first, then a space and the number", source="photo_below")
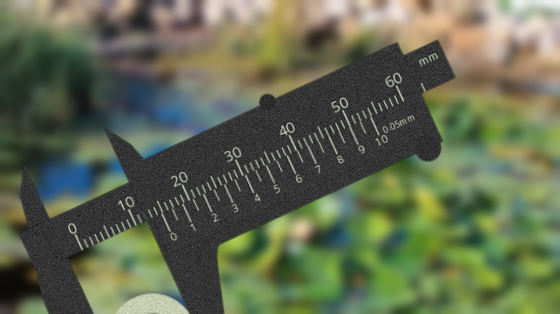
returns mm 14.8
